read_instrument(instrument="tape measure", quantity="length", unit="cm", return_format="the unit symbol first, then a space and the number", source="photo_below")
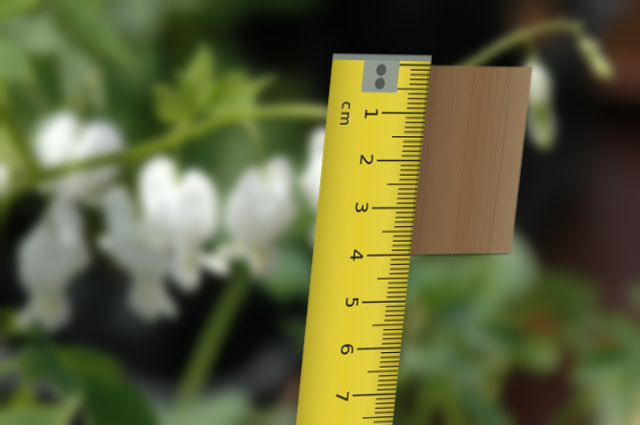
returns cm 4
